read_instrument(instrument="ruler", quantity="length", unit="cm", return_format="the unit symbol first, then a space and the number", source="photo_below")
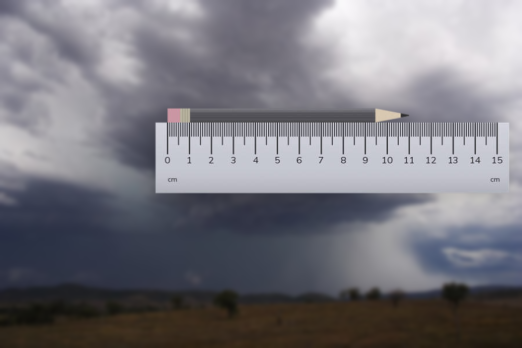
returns cm 11
